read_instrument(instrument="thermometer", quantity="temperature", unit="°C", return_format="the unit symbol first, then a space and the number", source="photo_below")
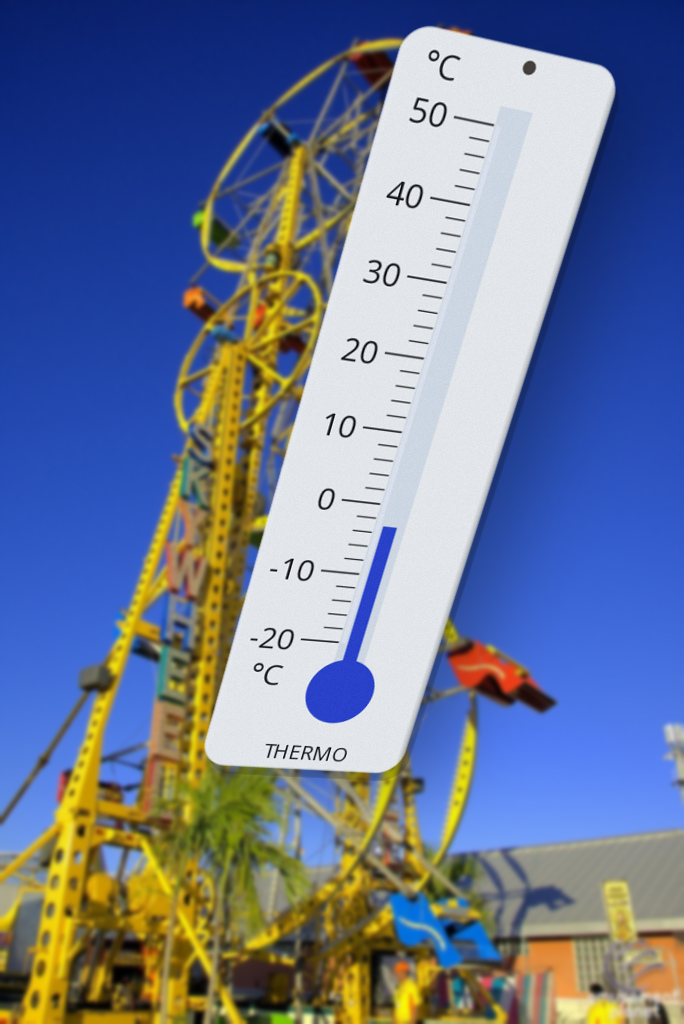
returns °C -3
